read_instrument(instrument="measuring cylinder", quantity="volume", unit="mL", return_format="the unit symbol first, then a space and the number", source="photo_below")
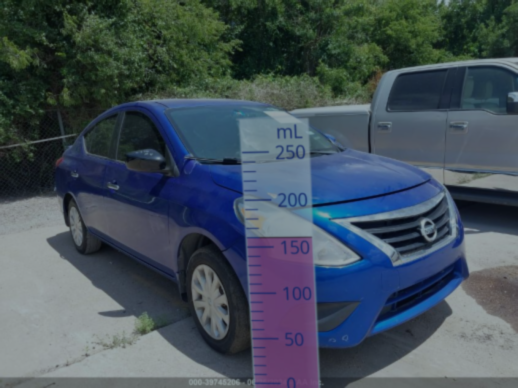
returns mL 160
